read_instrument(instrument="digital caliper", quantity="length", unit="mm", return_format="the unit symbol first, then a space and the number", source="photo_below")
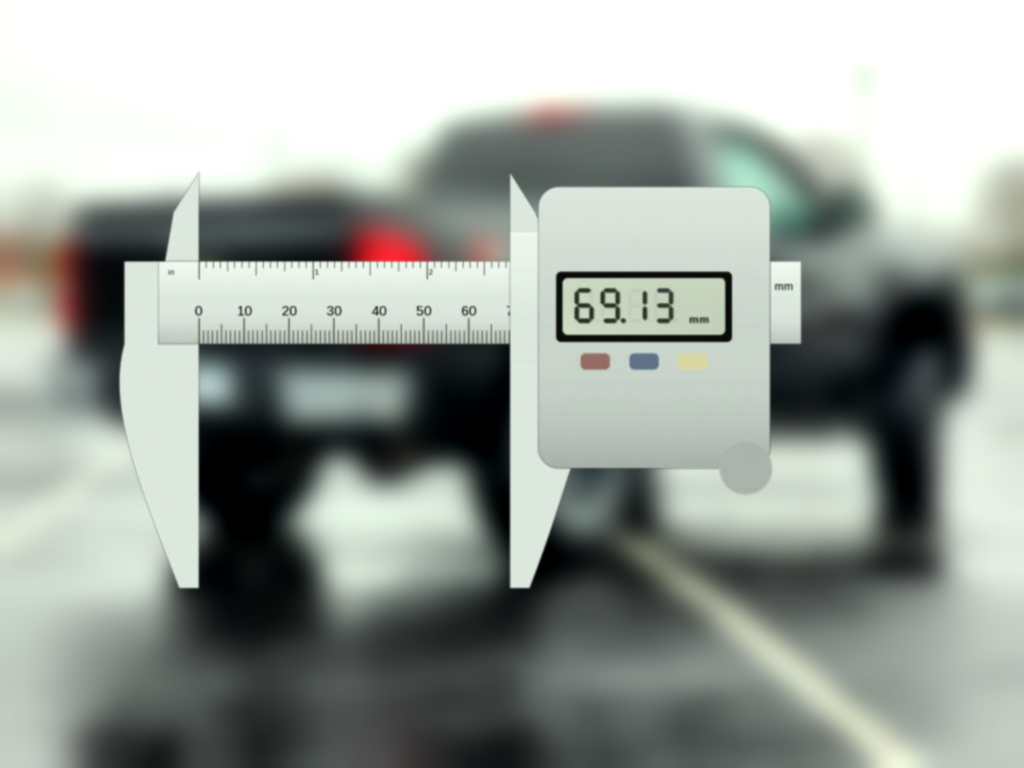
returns mm 69.13
